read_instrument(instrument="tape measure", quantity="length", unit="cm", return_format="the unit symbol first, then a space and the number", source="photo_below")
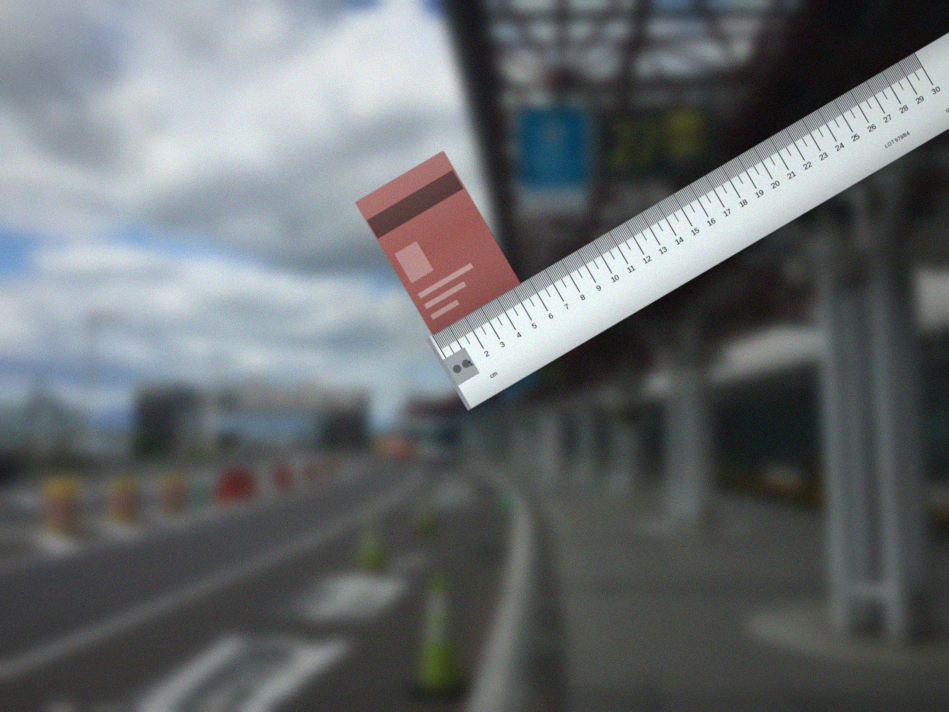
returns cm 5.5
